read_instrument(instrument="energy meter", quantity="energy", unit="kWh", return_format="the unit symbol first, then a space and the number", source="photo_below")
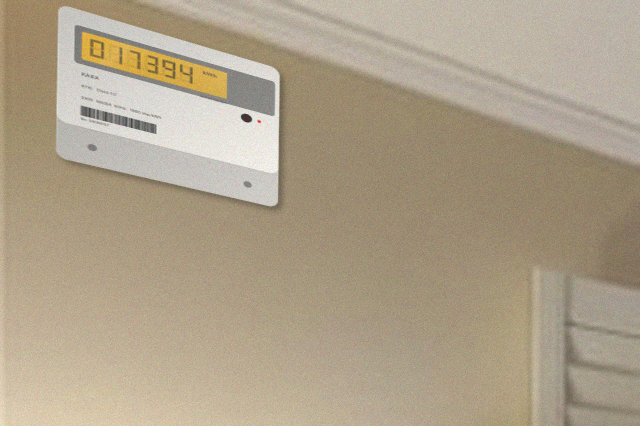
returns kWh 17394
